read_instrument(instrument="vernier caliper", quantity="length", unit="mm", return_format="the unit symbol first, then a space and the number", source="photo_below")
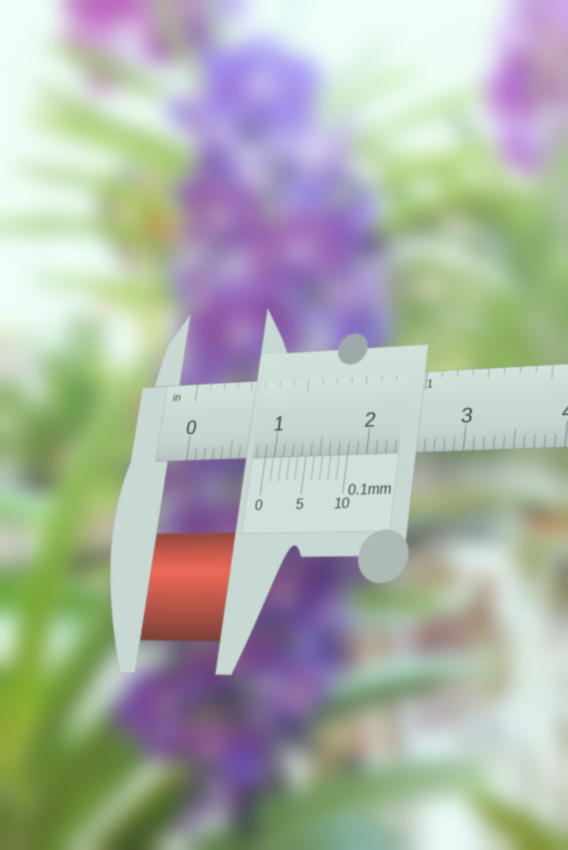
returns mm 9.0
